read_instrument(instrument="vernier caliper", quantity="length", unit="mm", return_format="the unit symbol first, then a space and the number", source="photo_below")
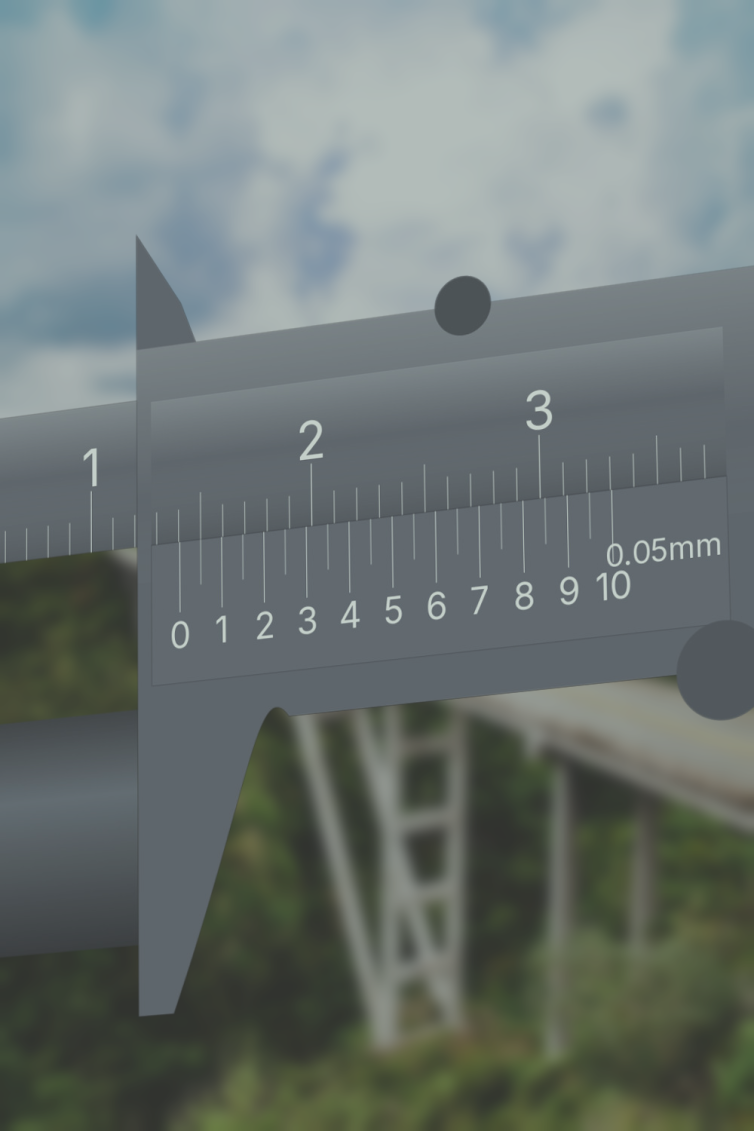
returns mm 14.05
